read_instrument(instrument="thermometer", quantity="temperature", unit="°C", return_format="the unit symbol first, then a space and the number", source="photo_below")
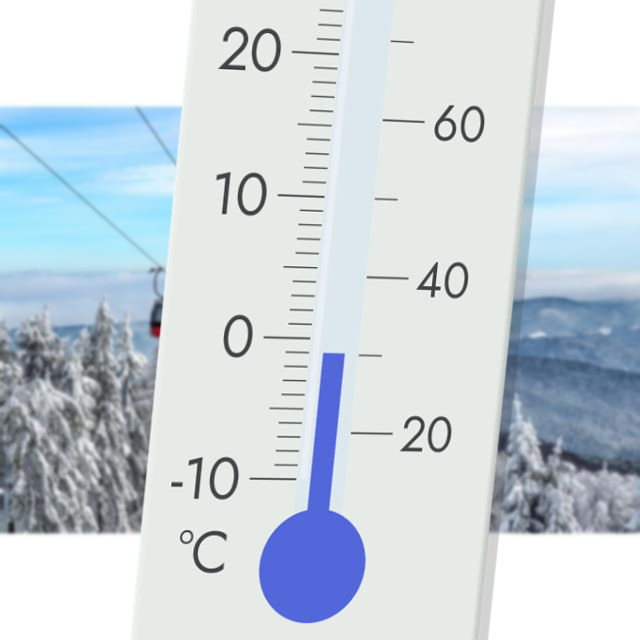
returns °C -1
